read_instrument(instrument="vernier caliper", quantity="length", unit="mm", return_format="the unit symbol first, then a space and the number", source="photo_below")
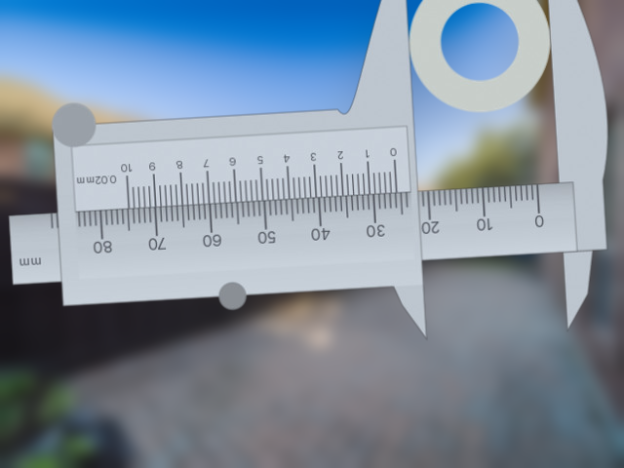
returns mm 25.8
